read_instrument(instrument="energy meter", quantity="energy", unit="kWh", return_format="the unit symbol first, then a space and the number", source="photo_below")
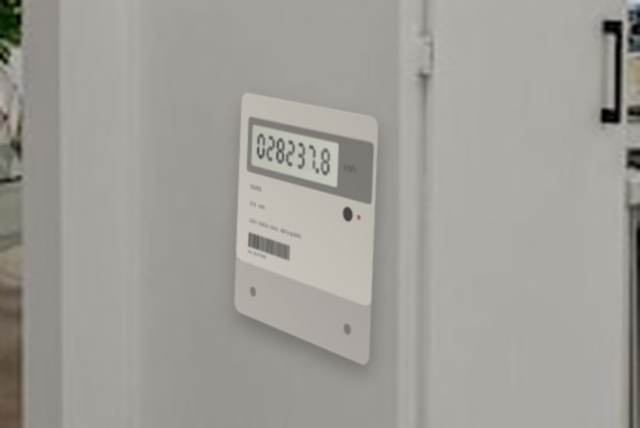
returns kWh 28237.8
